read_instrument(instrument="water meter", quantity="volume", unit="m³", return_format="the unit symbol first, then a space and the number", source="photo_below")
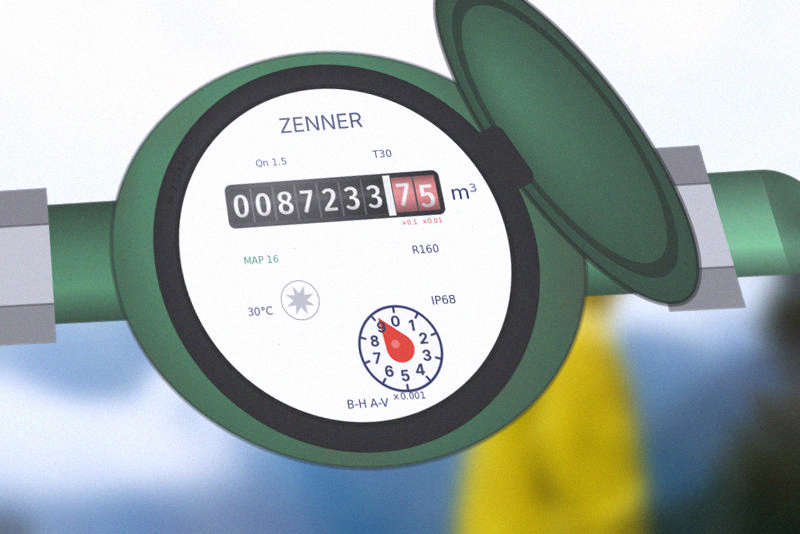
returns m³ 87233.749
